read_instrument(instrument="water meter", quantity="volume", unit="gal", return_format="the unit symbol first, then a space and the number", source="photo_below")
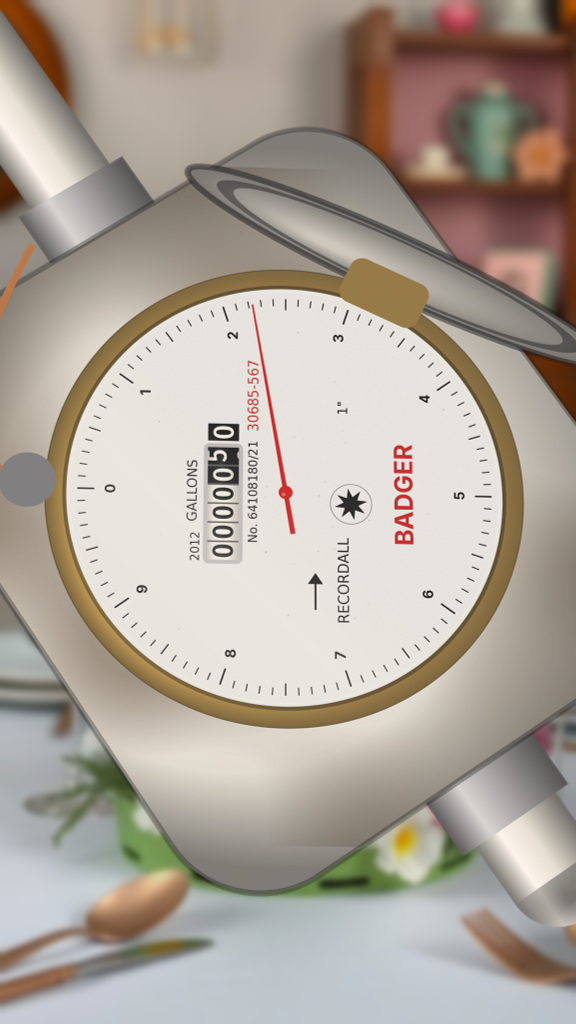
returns gal 52.2
